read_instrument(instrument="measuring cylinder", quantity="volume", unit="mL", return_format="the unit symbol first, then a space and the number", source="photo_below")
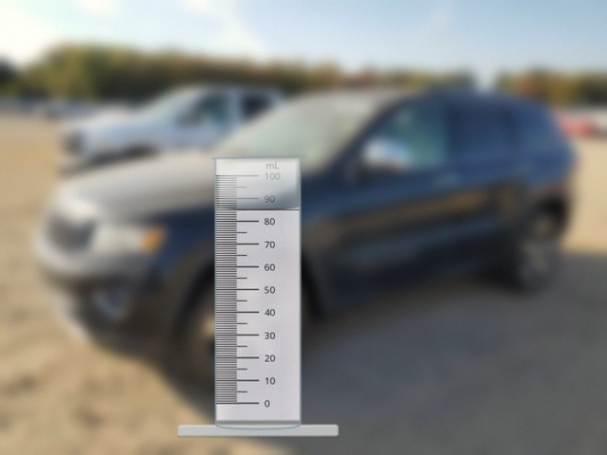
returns mL 85
